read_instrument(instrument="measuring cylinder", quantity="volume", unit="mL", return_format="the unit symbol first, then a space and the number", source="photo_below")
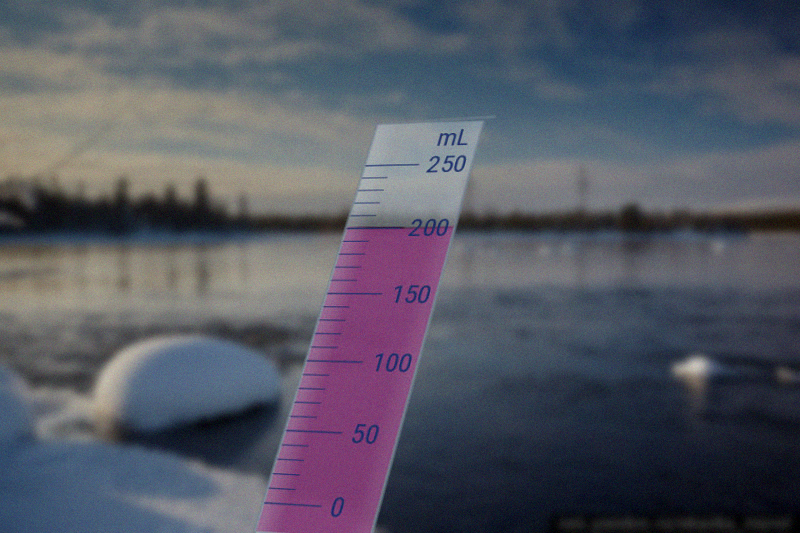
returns mL 200
